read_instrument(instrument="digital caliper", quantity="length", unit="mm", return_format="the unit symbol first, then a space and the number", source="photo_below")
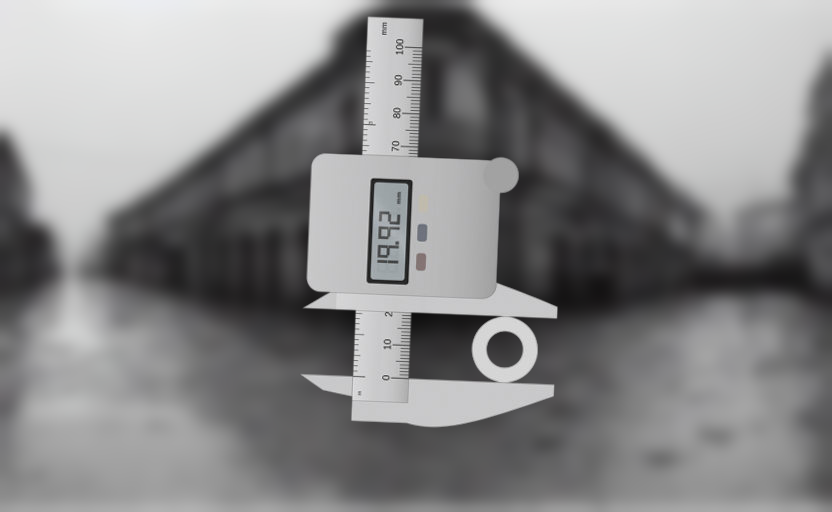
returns mm 19.92
